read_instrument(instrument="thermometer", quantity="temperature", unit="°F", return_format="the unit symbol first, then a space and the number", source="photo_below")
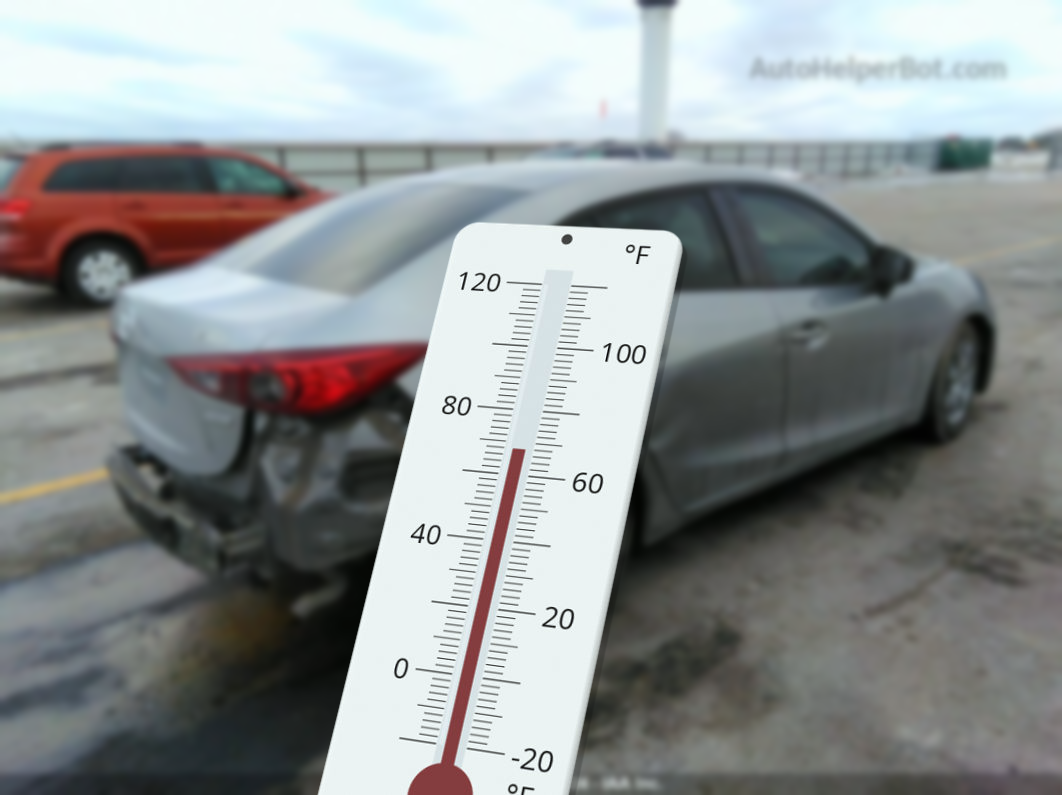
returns °F 68
